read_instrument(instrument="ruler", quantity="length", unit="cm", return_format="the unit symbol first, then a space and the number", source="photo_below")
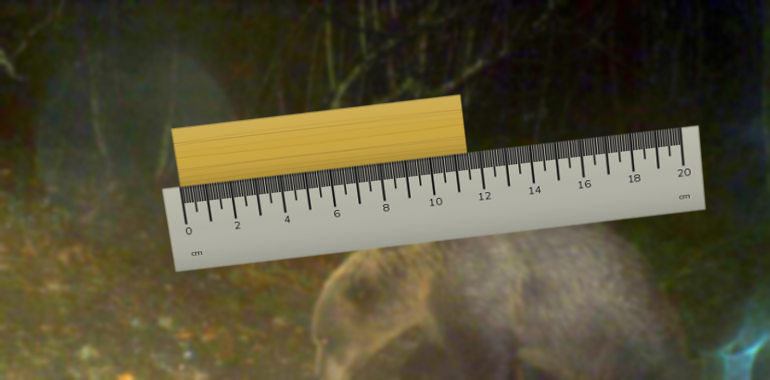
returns cm 11.5
